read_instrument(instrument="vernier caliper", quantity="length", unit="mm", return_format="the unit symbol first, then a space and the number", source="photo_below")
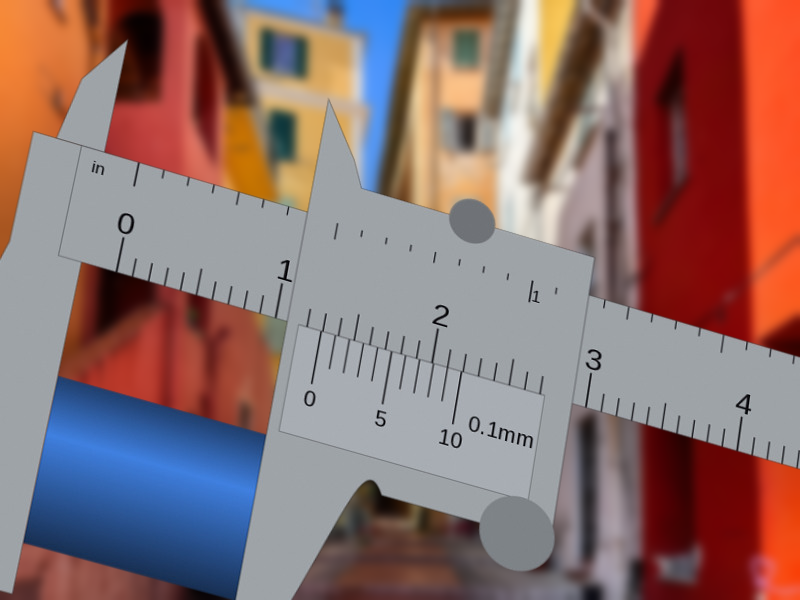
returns mm 12.9
